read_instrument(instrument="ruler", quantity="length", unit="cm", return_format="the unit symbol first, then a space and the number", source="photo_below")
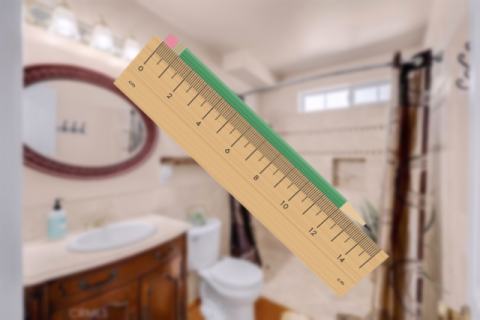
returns cm 14
